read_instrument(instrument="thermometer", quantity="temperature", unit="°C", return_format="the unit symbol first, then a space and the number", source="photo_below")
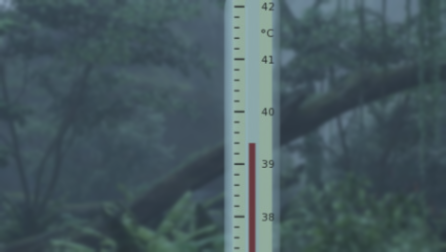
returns °C 39.4
